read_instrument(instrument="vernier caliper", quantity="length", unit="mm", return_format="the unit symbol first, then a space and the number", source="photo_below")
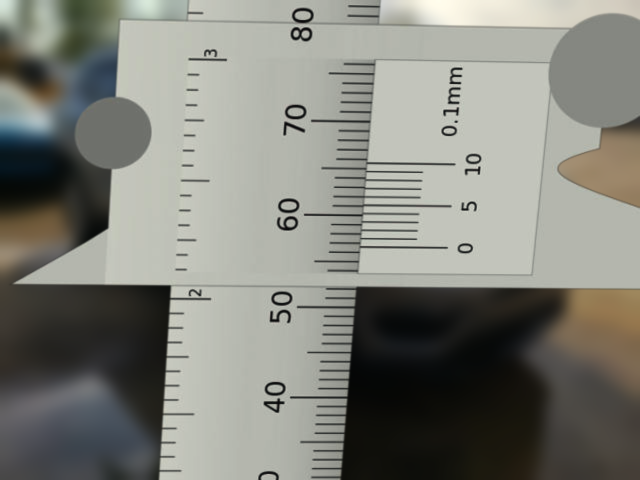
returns mm 56.6
